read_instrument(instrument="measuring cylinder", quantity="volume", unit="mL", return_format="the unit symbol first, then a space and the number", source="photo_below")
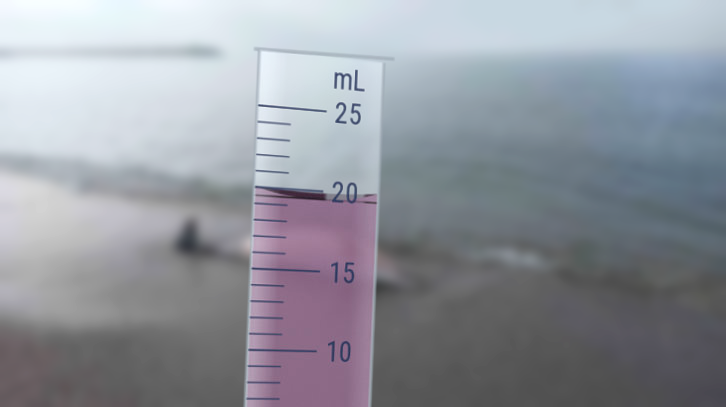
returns mL 19.5
